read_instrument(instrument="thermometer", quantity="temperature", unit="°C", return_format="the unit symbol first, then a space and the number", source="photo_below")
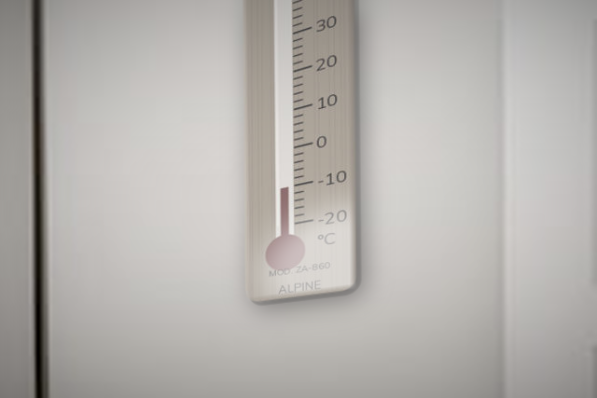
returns °C -10
